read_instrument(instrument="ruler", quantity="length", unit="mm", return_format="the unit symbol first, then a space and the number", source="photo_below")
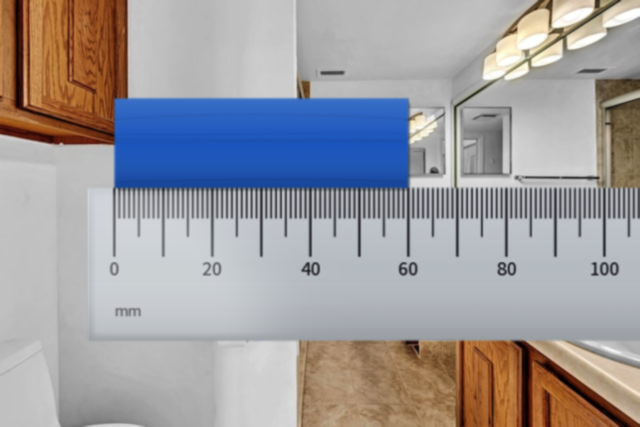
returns mm 60
